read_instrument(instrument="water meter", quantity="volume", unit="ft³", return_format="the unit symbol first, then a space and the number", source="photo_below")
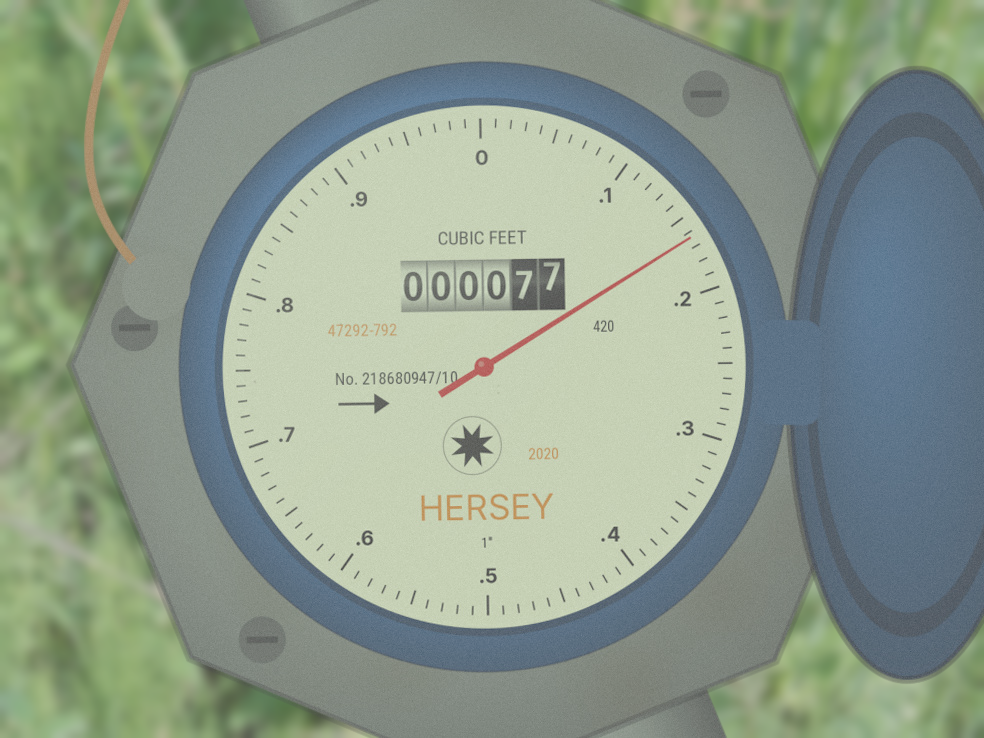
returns ft³ 77.16
